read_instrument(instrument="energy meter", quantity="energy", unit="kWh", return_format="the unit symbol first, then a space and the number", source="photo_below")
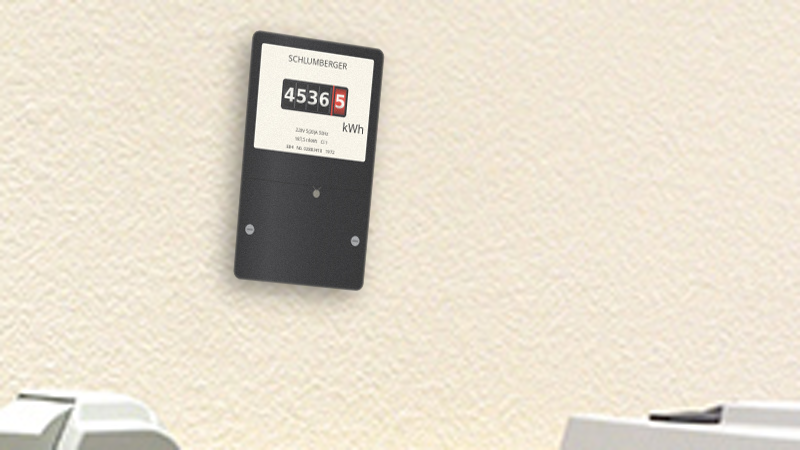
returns kWh 4536.5
